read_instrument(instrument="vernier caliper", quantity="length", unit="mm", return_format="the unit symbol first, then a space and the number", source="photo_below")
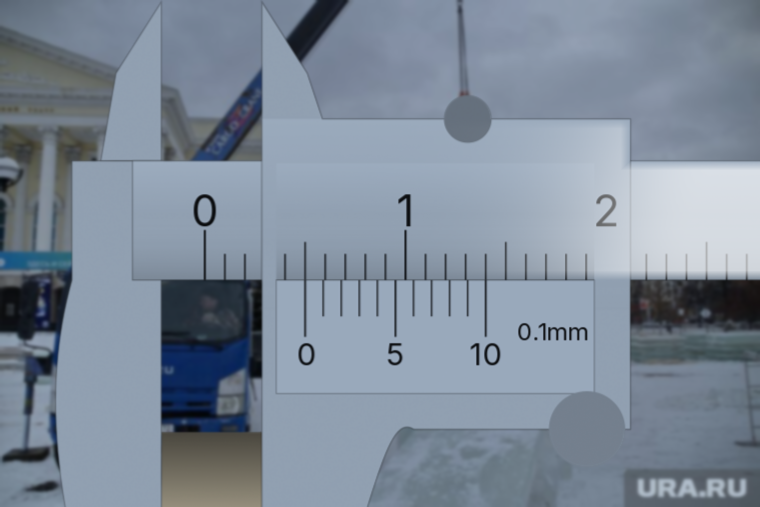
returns mm 5.0
